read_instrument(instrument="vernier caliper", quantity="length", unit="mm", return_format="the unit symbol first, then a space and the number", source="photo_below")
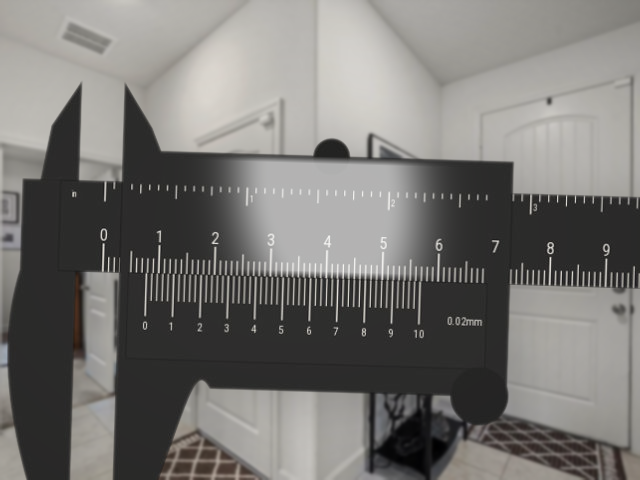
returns mm 7.8
